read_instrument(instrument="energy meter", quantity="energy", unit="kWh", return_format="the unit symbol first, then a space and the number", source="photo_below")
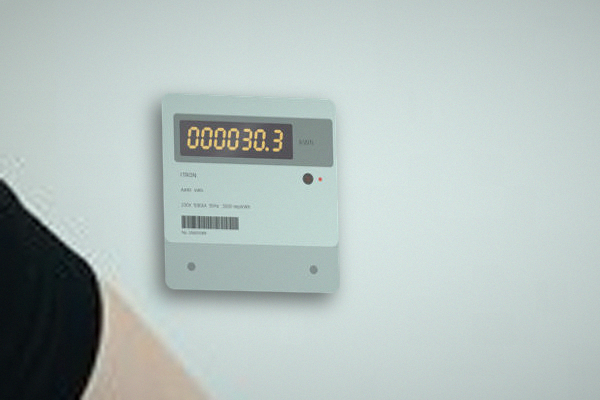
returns kWh 30.3
